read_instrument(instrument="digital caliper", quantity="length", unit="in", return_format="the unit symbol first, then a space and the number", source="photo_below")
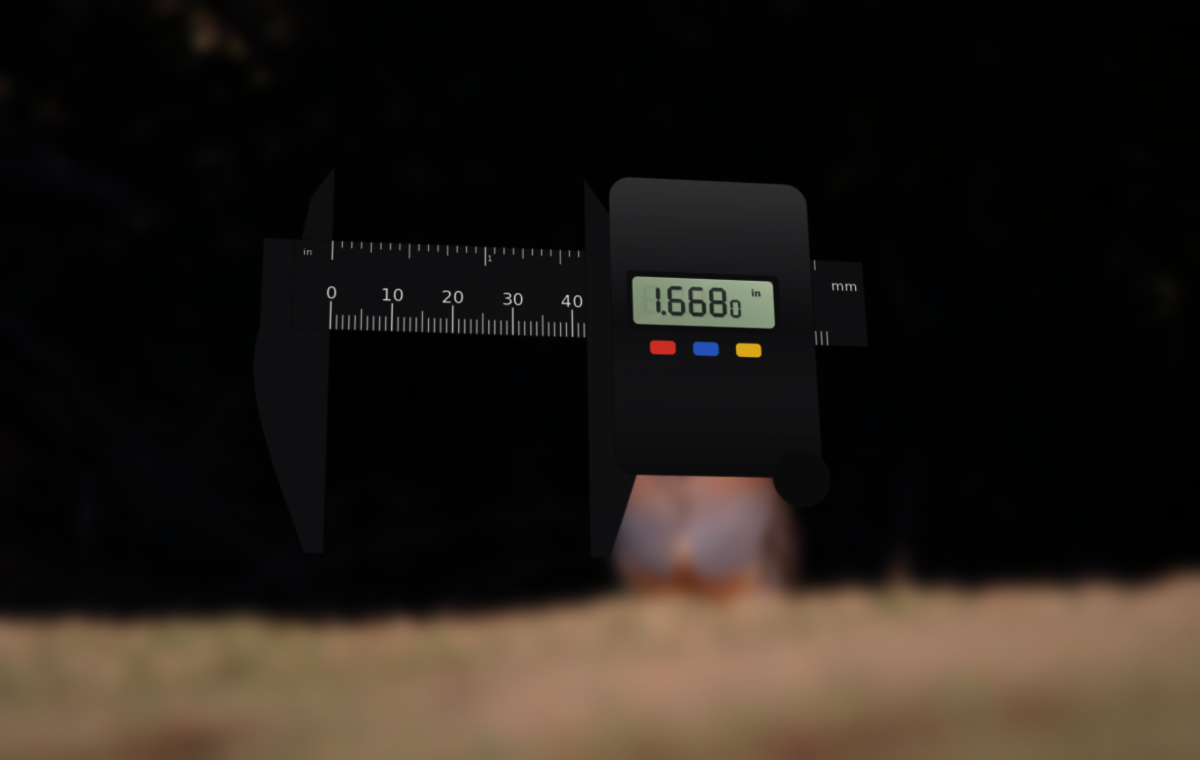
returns in 1.6680
